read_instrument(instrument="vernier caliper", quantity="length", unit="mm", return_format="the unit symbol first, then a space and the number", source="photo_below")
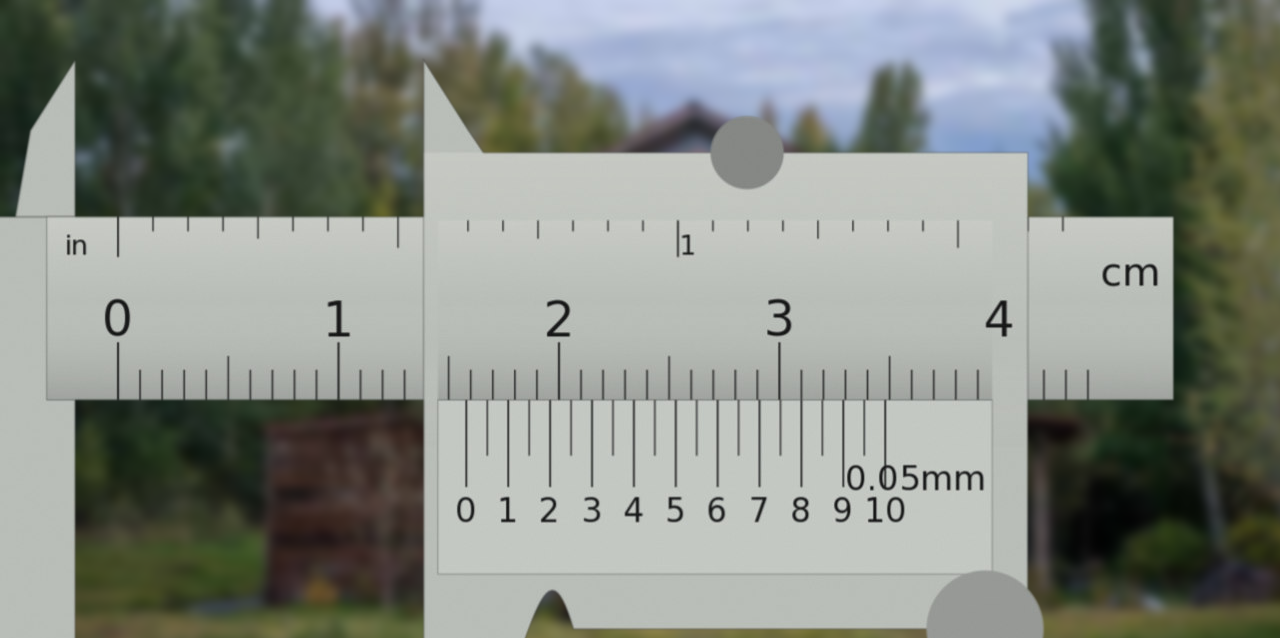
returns mm 15.8
